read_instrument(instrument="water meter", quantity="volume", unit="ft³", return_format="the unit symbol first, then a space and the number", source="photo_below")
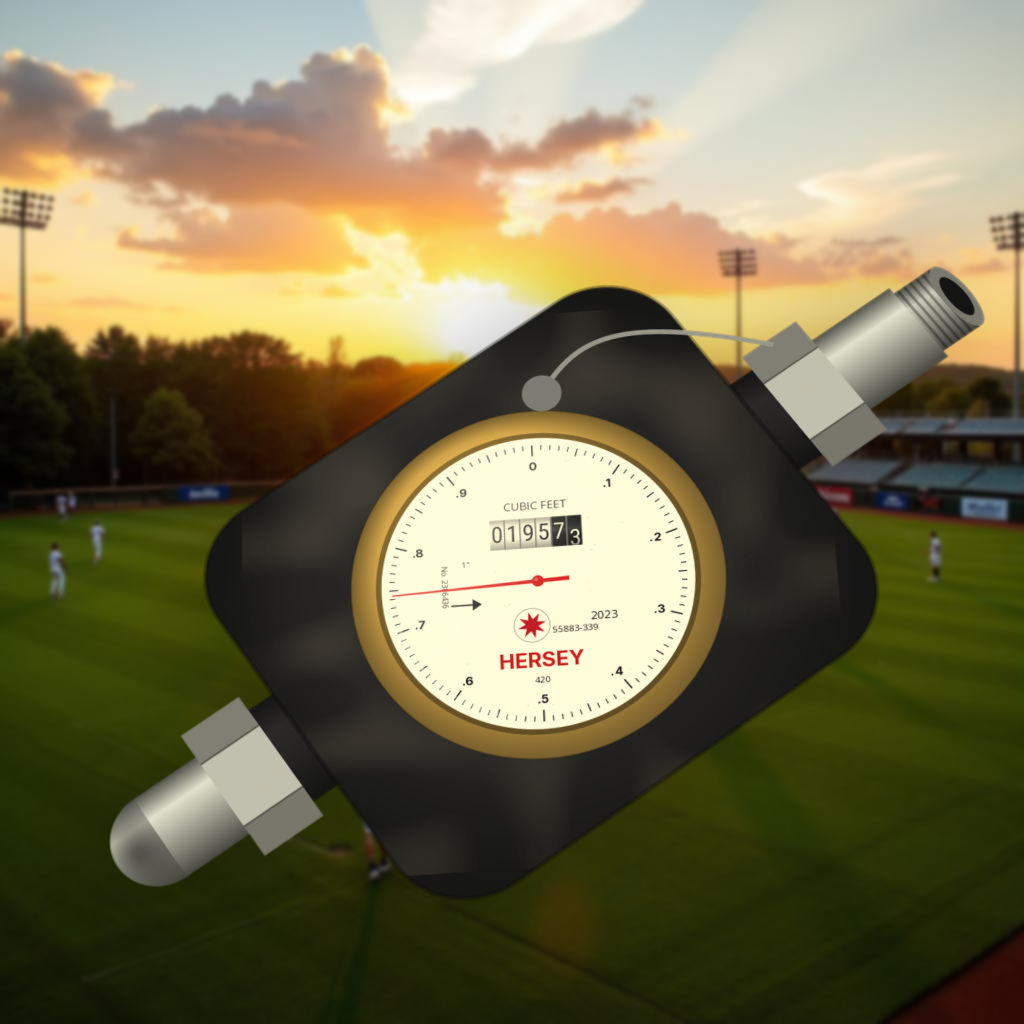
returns ft³ 19572.74
